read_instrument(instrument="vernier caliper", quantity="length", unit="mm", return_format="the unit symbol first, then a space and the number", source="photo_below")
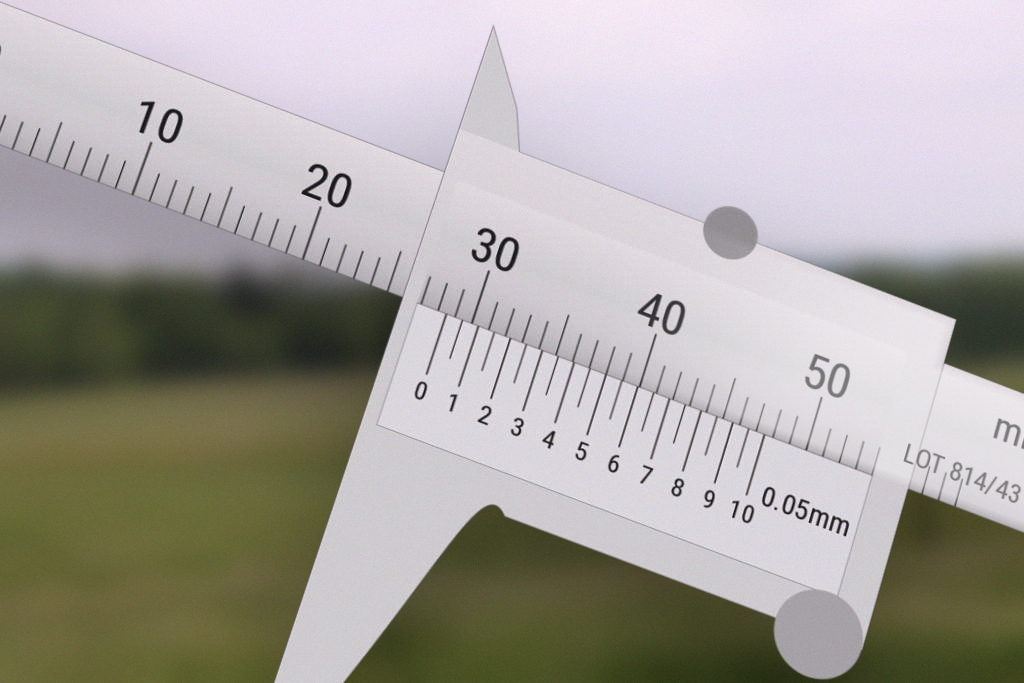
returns mm 28.5
